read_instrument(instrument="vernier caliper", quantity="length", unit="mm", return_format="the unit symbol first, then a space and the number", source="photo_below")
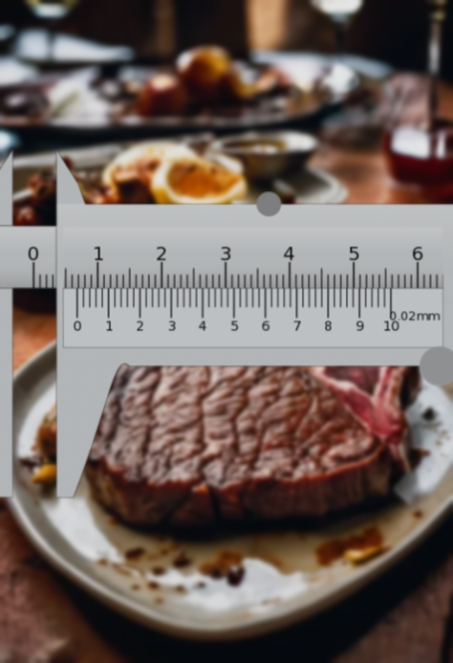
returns mm 6.8
